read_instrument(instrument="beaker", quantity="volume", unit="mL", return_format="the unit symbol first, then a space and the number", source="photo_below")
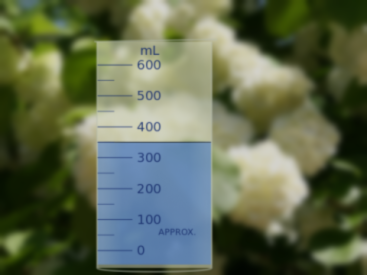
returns mL 350
